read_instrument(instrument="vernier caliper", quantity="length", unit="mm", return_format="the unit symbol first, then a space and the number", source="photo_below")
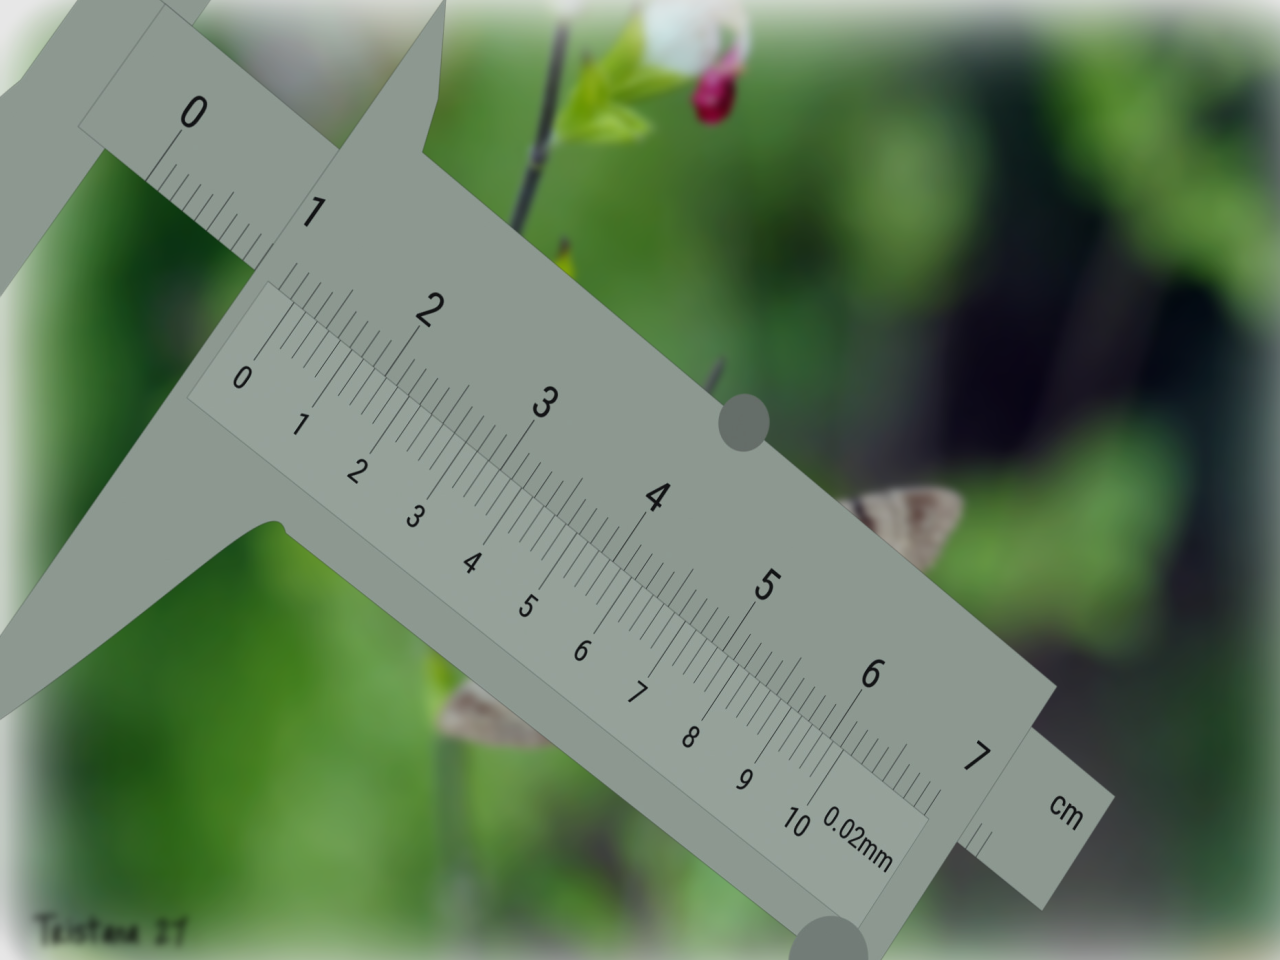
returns mm 12.3
